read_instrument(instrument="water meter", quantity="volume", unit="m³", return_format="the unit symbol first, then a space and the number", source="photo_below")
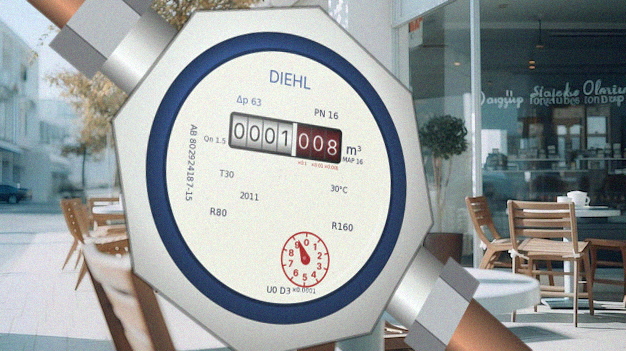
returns m³ 1.0079
